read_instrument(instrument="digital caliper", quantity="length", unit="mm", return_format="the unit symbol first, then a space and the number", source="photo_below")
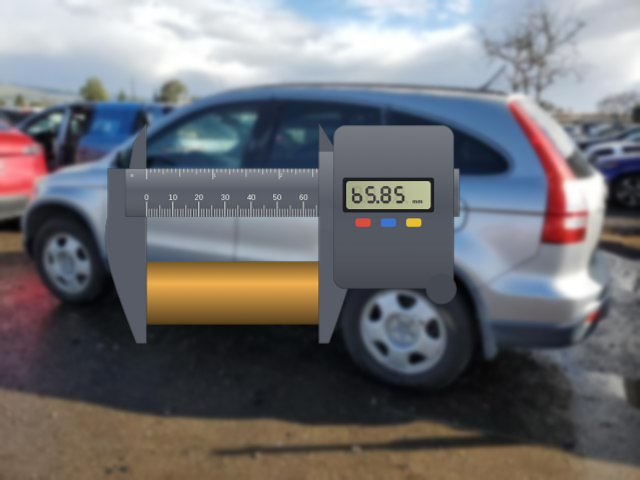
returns mm 65.85
